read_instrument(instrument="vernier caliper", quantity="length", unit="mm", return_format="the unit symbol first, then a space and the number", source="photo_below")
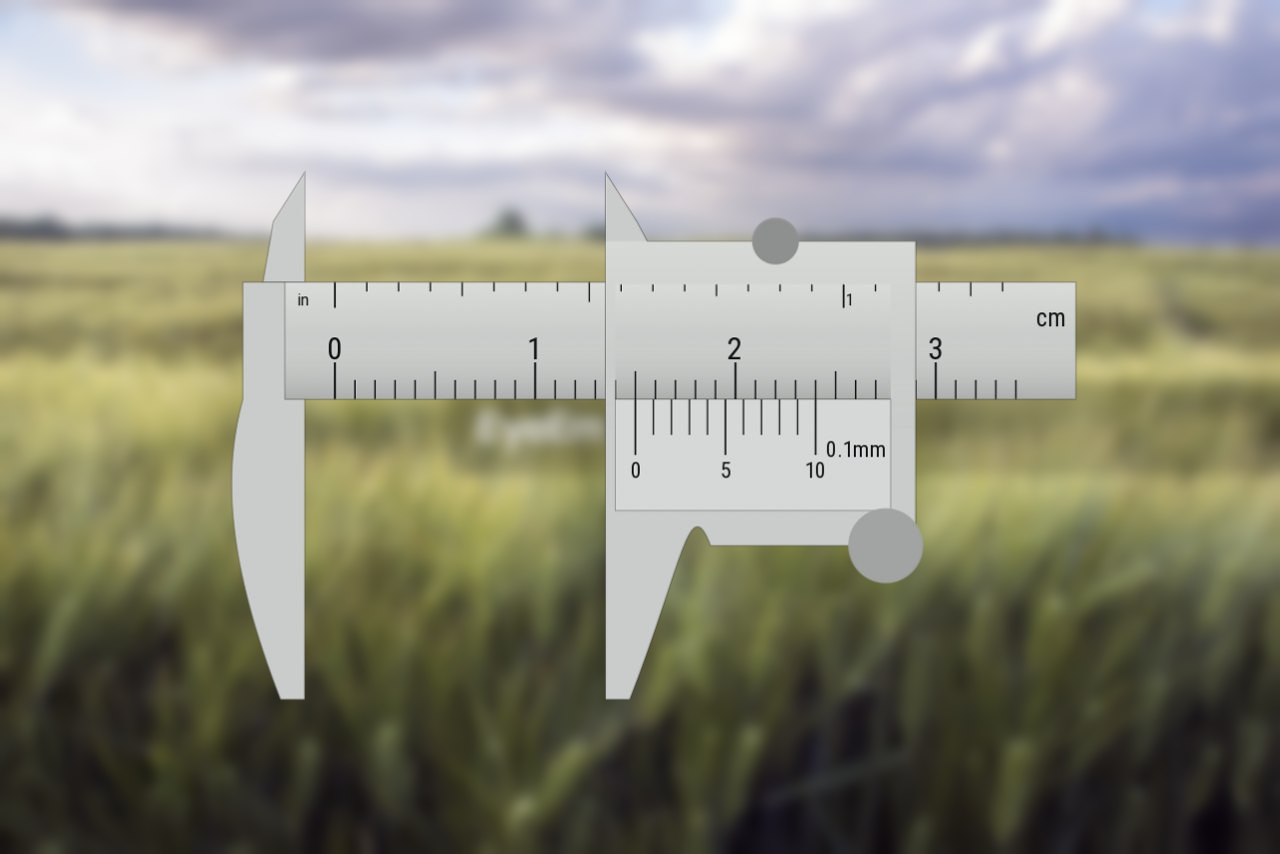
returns mm 15.0
